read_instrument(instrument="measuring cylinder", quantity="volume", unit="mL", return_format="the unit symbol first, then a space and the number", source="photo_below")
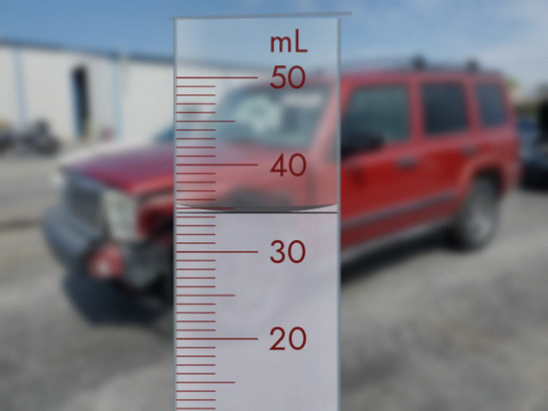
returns mL 34.5
